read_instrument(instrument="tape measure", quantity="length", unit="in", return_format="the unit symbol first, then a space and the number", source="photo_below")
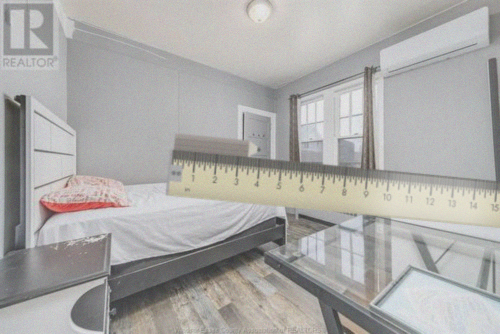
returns in 4
